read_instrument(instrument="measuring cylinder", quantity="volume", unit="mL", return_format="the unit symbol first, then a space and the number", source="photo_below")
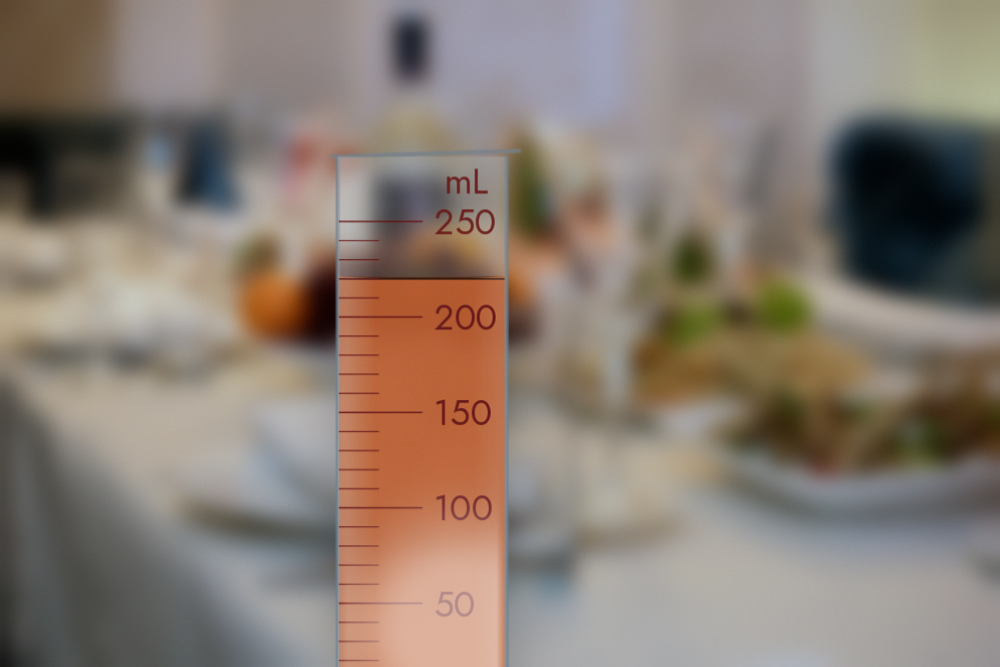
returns mL 220
